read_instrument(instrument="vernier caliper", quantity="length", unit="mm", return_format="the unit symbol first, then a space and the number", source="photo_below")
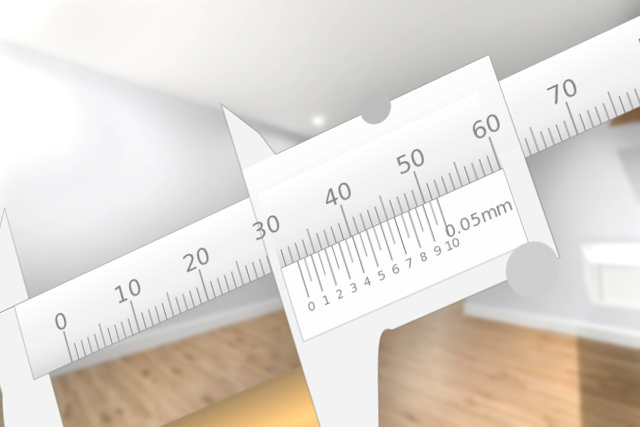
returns mm 32.6
